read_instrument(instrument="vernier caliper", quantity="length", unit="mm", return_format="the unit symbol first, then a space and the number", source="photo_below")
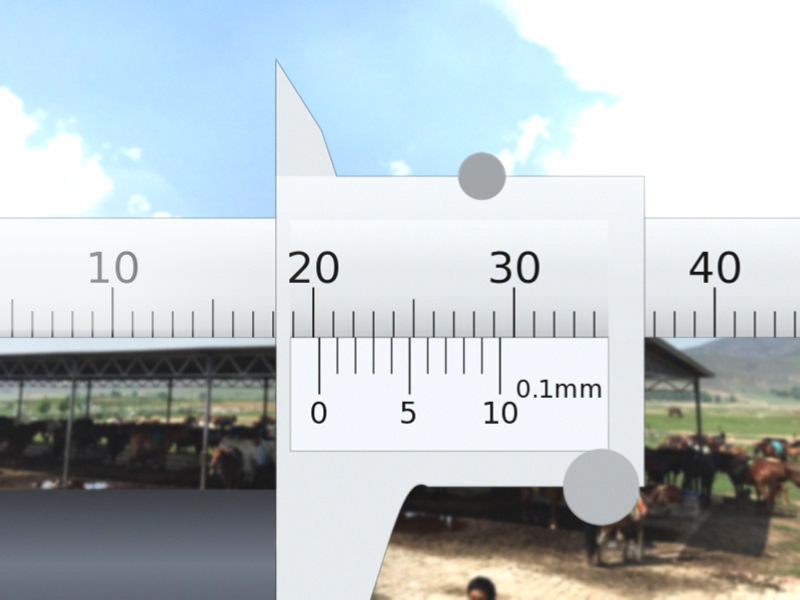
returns mm 20.3
